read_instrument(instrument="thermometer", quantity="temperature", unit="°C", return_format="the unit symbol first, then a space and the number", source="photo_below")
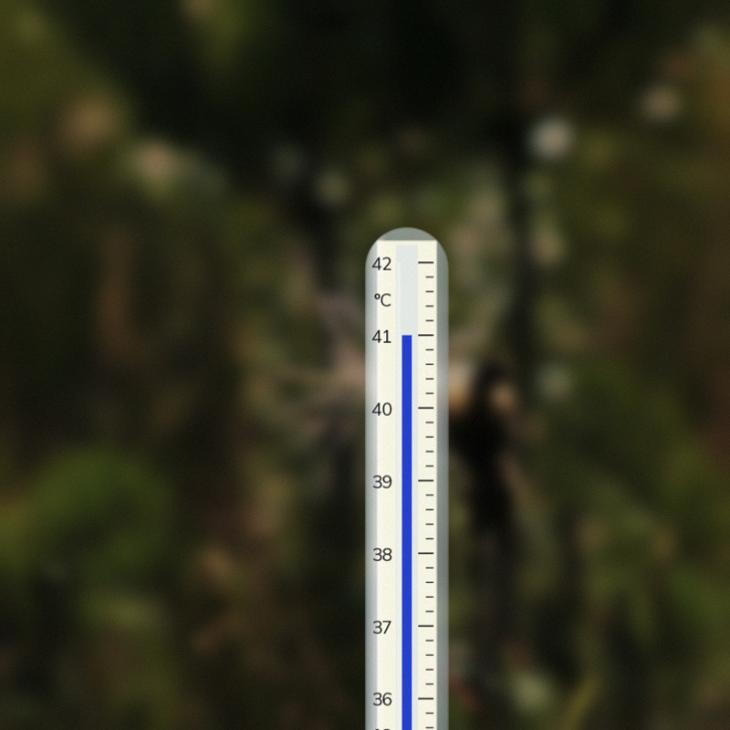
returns °C 41
